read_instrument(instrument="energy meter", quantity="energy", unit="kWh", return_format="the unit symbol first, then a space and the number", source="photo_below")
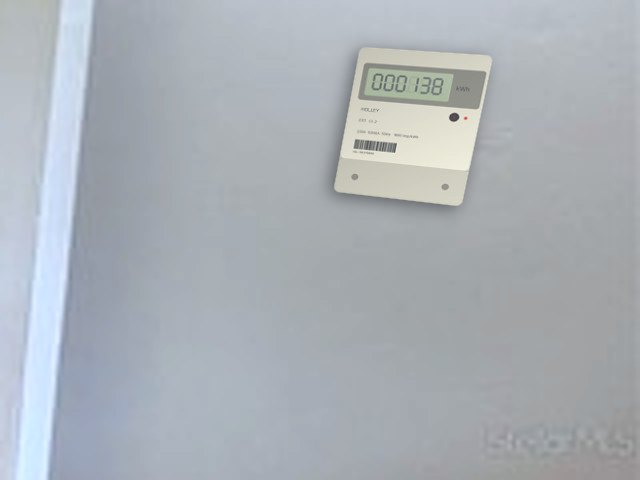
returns kWh 138
